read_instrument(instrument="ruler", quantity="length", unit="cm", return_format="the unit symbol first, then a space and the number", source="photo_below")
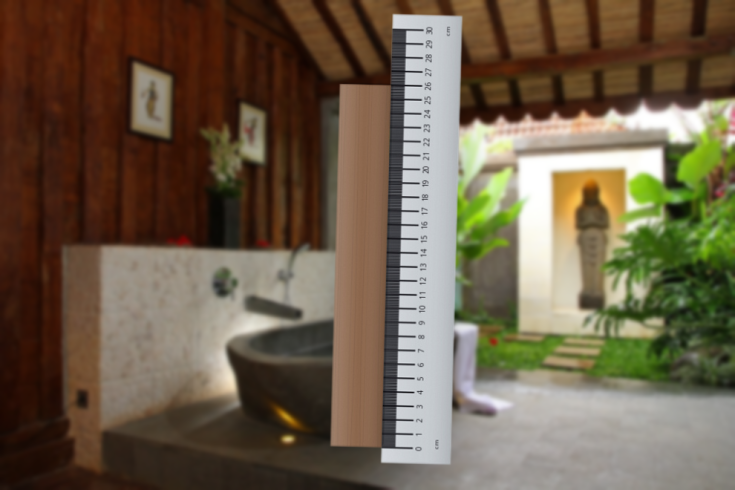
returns cm 26
